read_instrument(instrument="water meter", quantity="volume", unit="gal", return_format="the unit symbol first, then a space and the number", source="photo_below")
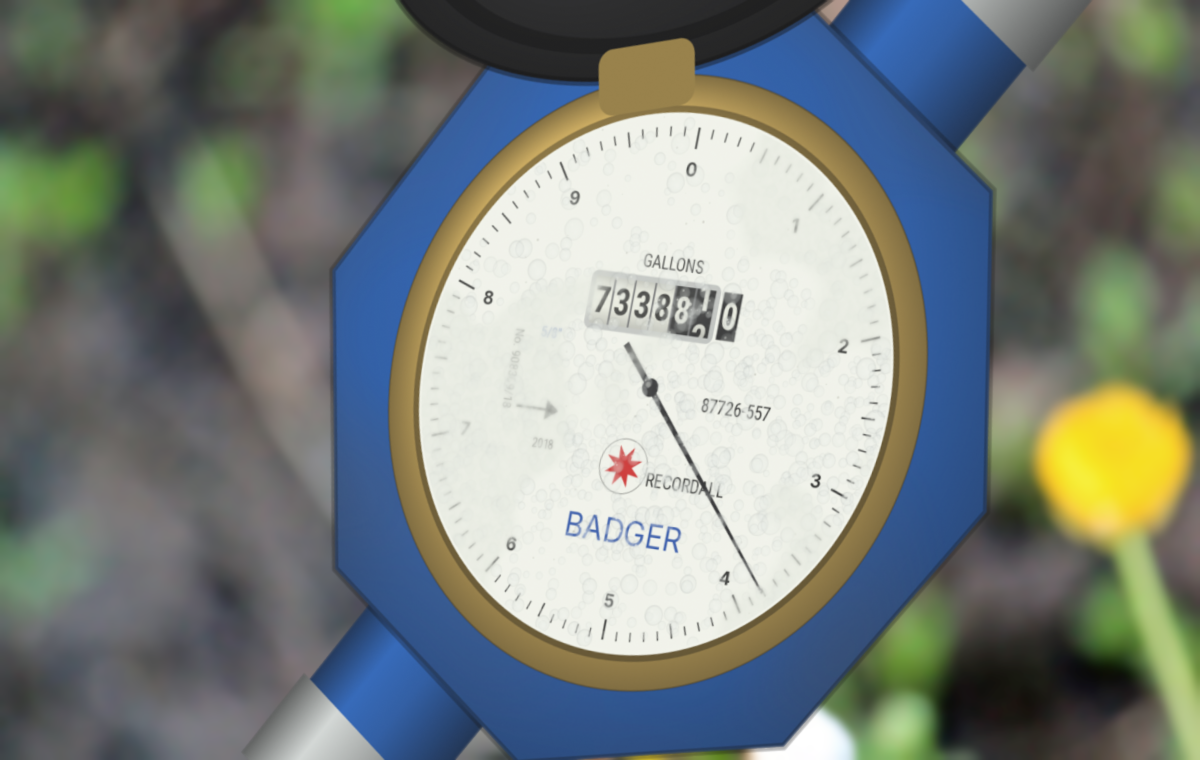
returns gal 7338813.8
